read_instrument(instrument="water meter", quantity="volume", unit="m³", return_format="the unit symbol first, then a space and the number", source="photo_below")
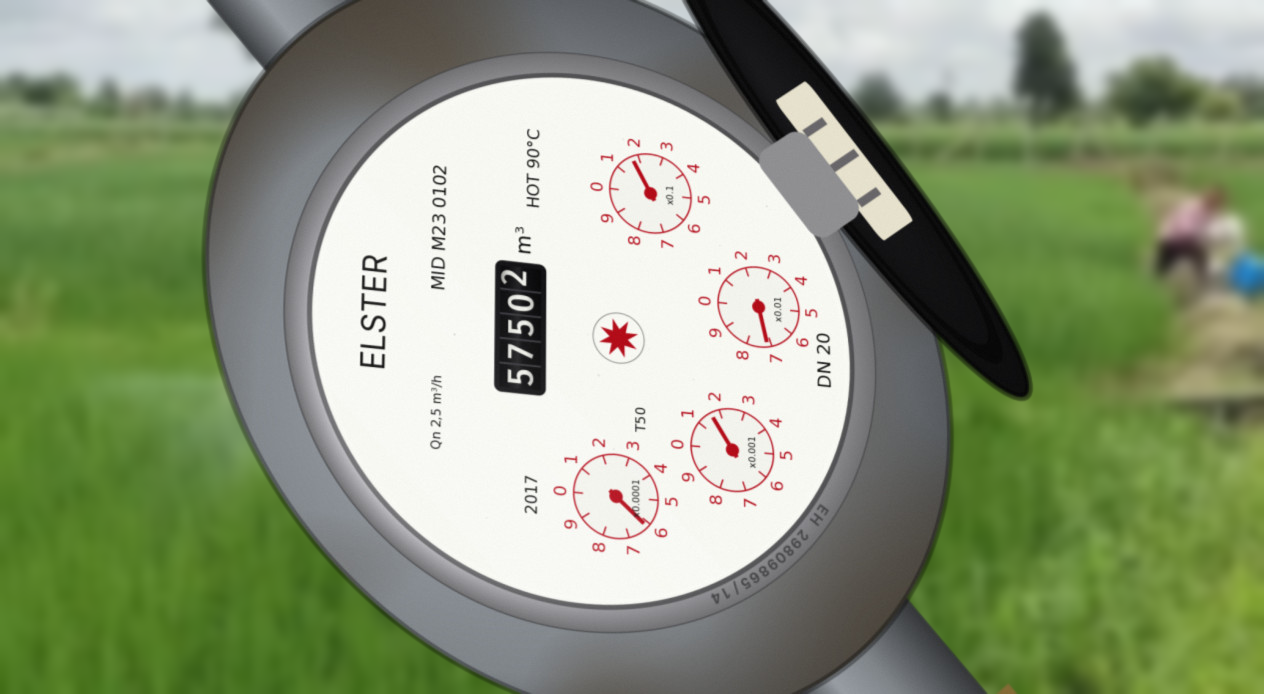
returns m³ 57502.1716
